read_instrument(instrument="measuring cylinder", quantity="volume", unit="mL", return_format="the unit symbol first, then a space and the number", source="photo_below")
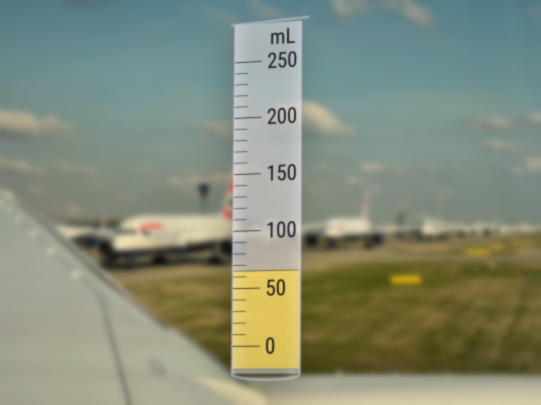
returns mL 65
